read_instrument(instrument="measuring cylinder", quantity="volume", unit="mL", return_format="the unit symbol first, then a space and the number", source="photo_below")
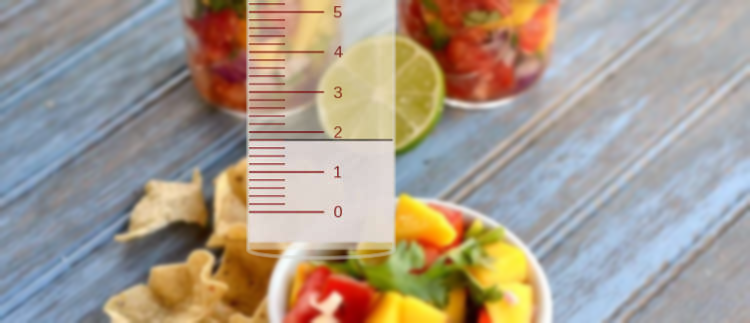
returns mL 1.8
